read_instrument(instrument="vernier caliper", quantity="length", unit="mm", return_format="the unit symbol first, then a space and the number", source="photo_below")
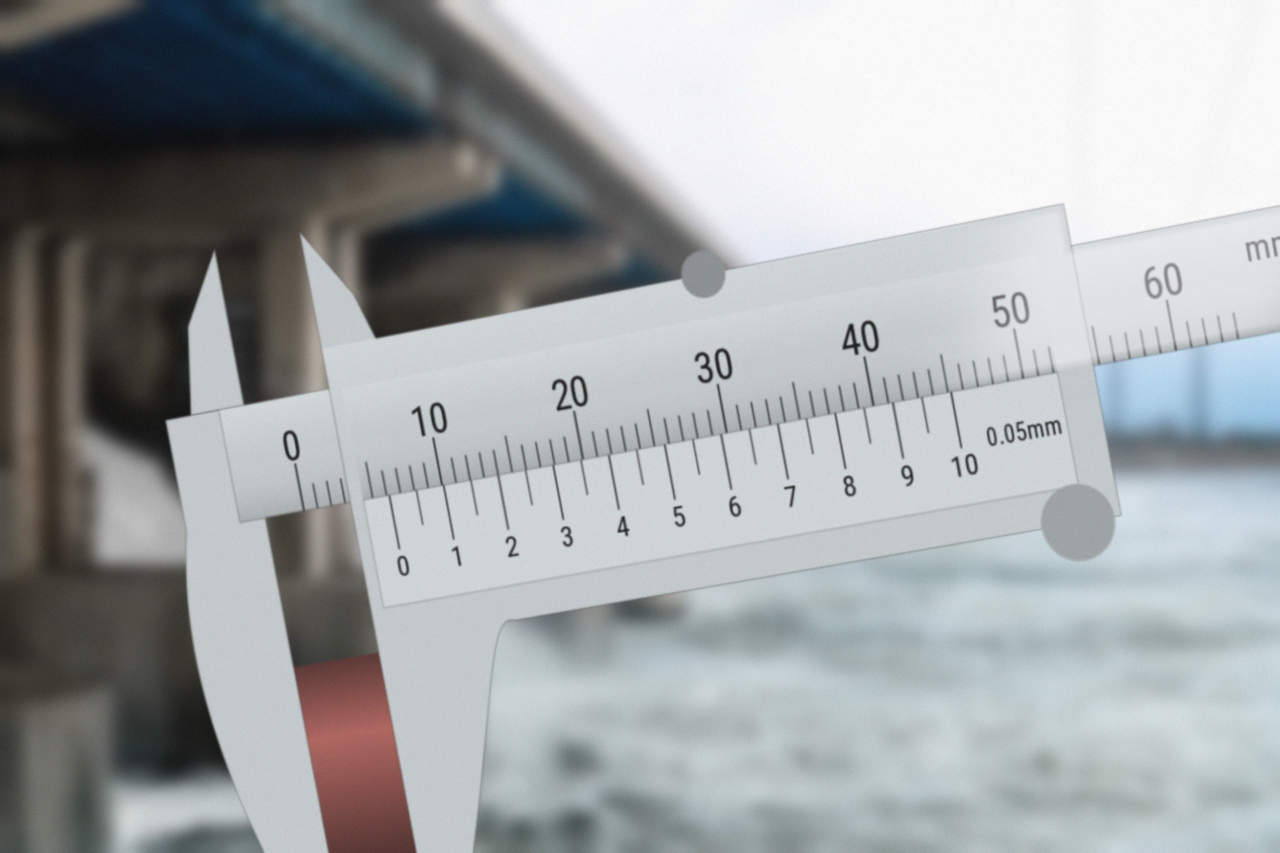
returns mm 6.2
